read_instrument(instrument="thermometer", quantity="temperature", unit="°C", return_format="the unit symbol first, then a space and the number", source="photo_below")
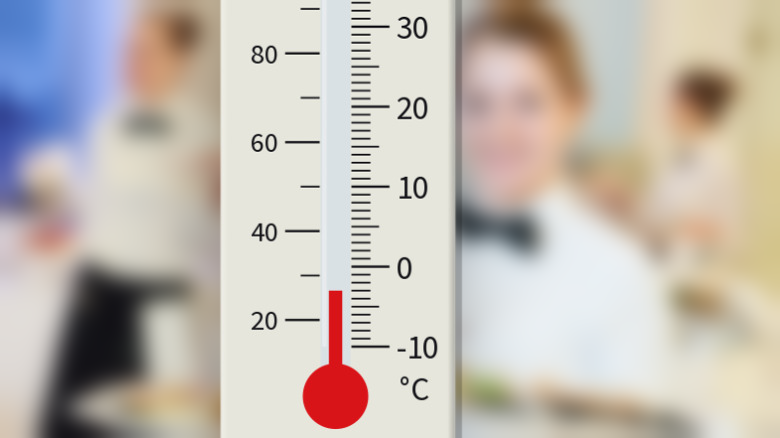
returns °C -3
